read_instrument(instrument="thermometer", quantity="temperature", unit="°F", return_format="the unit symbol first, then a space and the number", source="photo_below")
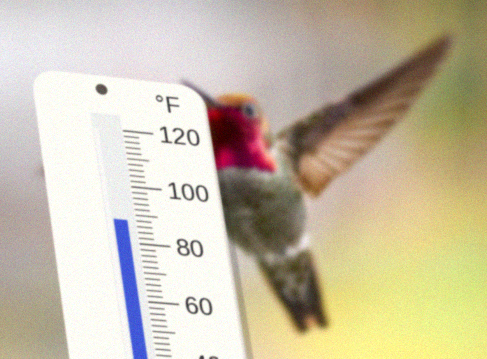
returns °F 88
